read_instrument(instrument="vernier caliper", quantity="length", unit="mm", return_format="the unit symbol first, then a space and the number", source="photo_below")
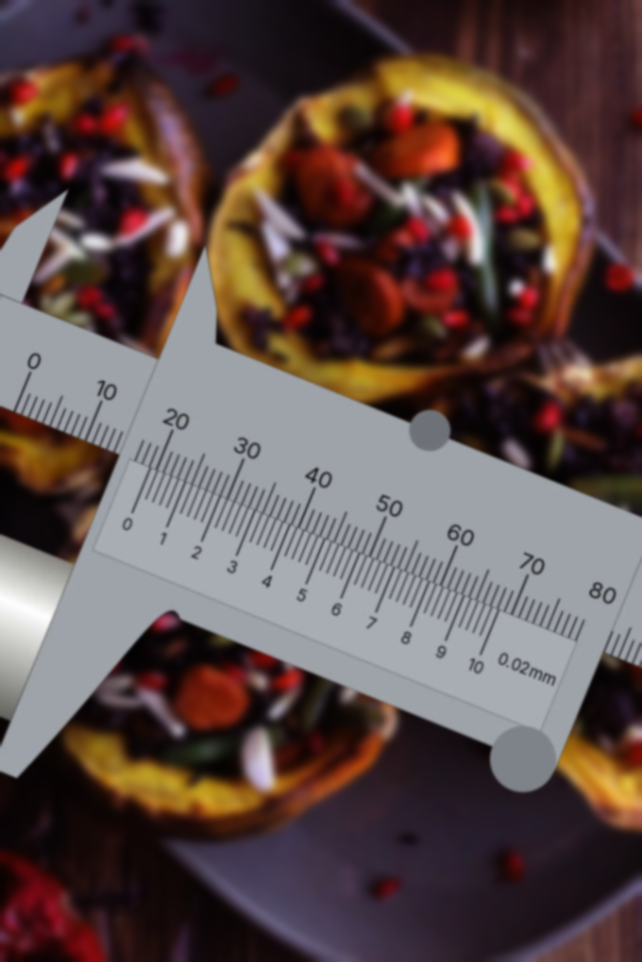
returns mm 19.2
